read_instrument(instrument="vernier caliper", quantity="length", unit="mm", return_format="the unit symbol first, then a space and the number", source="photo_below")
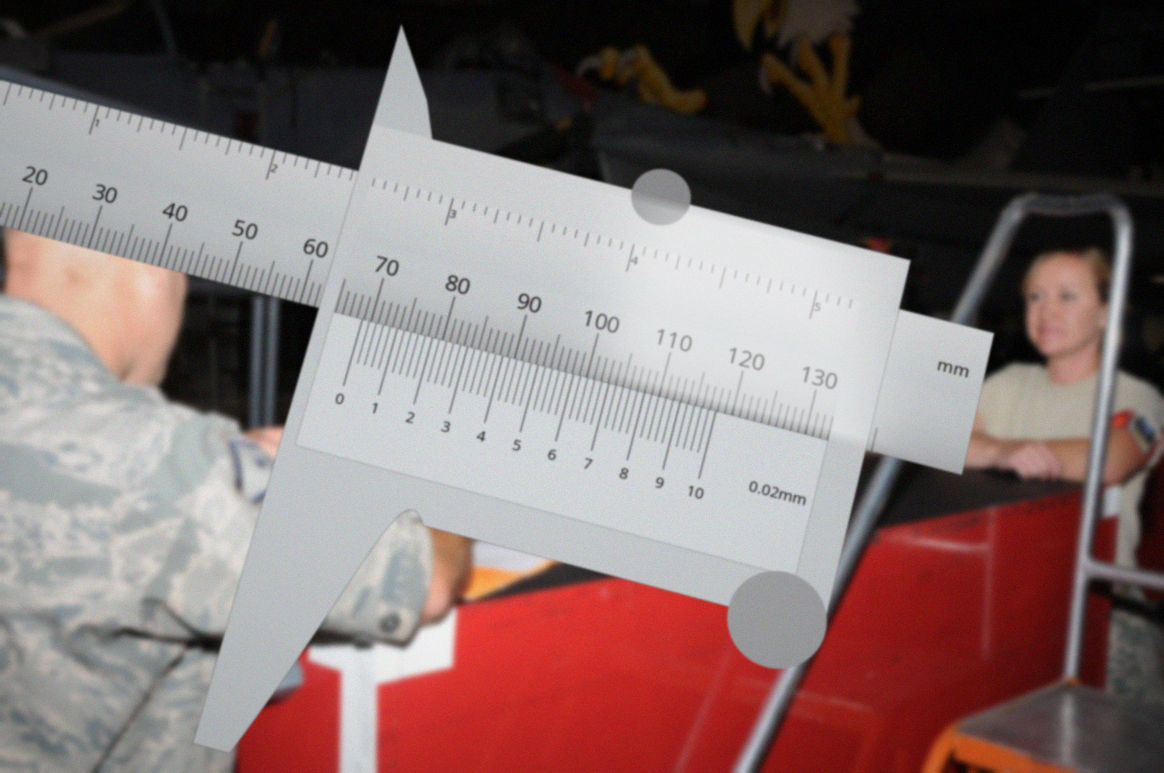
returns mm 68.8
